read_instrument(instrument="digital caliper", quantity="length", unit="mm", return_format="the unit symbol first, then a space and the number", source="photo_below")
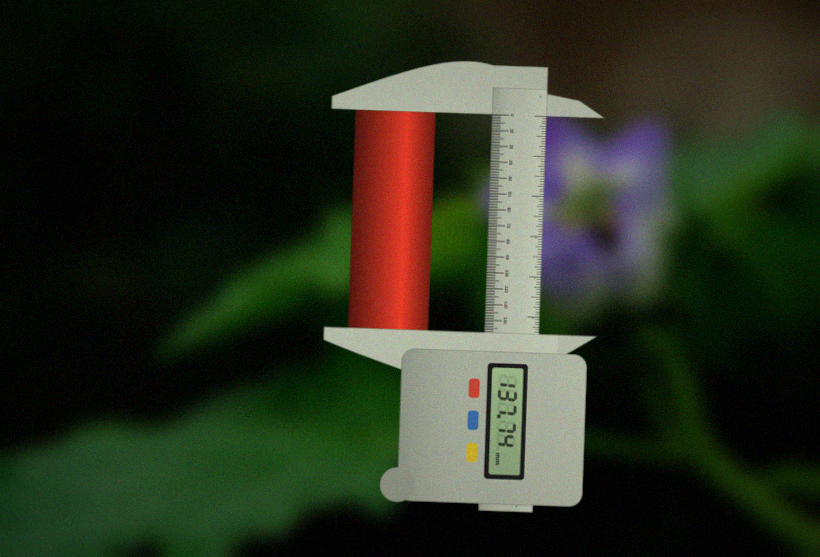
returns mm 137.74
